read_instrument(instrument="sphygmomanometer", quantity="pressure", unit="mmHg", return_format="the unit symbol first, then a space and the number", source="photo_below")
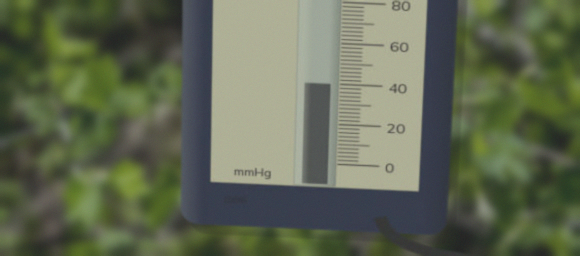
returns mmHg 40
